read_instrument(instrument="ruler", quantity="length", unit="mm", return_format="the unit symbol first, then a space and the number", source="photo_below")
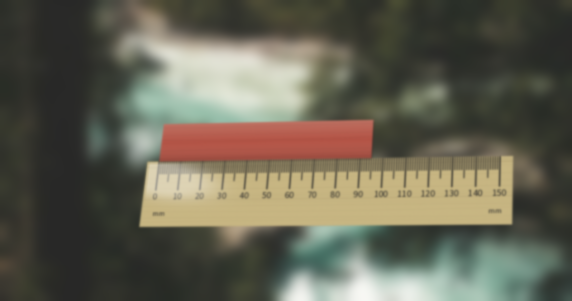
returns mm 95
